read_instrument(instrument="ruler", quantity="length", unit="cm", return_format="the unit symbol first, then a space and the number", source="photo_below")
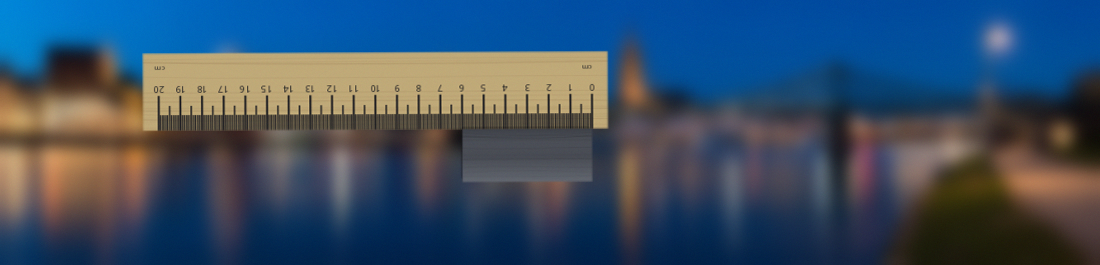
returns cm 6
